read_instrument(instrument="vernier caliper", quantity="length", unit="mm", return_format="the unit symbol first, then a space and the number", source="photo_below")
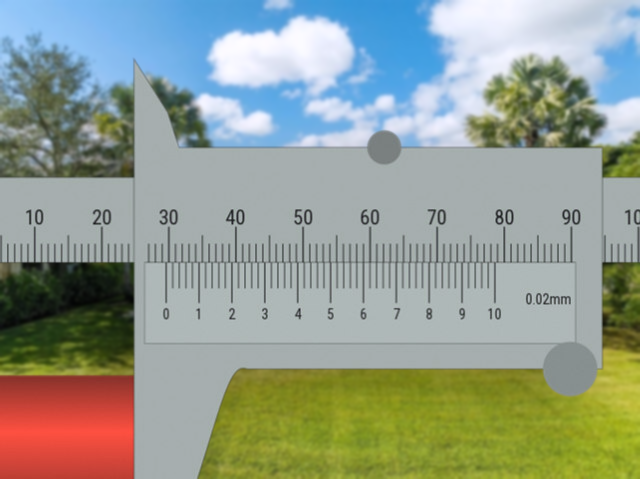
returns mm 29.6
